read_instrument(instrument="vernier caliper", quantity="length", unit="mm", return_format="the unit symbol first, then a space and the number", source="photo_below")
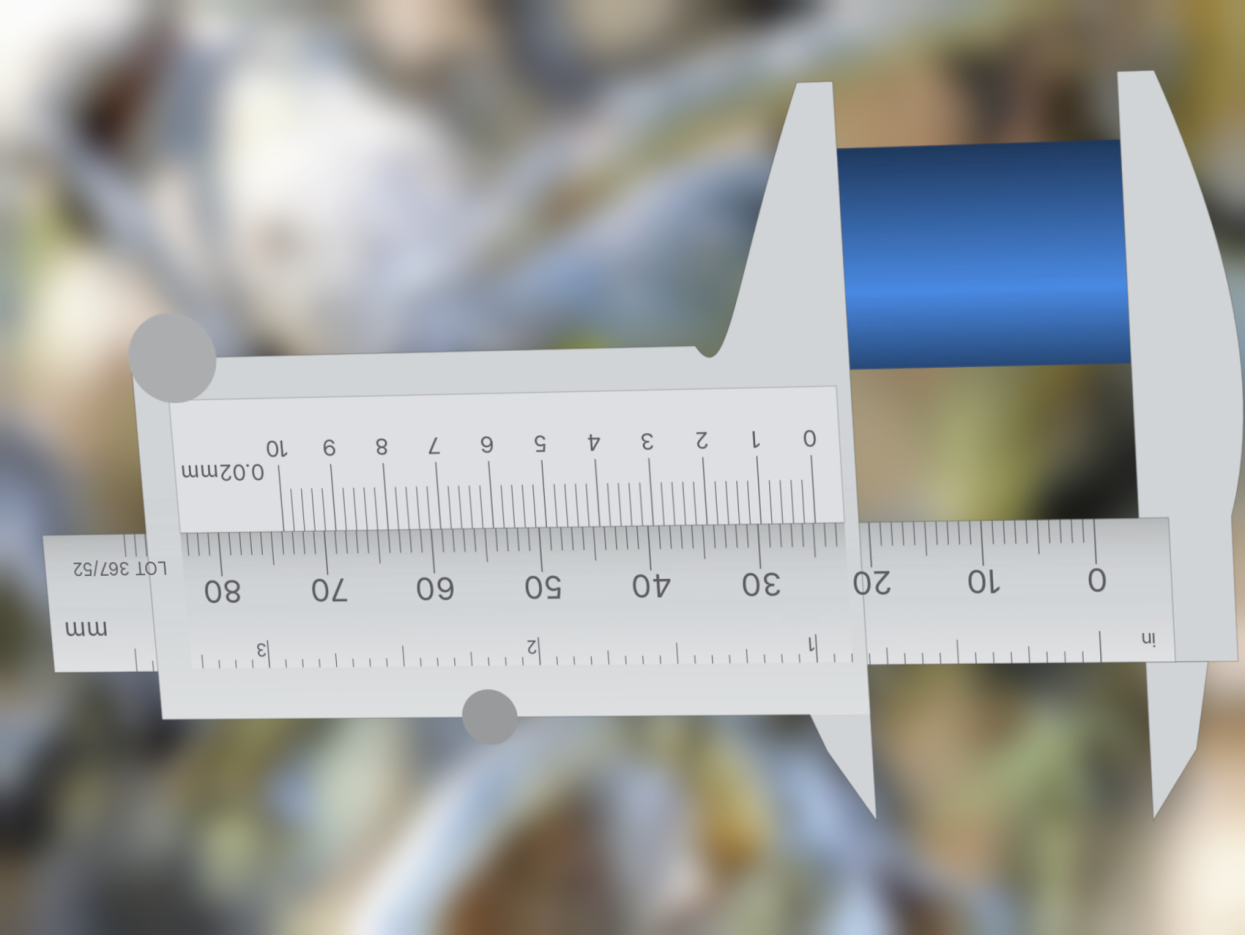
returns mm 24.8
